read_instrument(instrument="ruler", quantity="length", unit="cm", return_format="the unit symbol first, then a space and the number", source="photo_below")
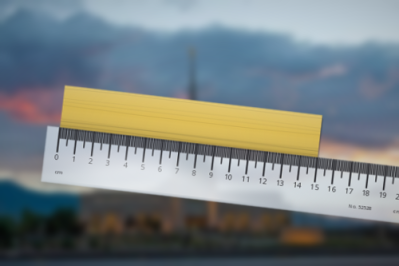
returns cm 15
